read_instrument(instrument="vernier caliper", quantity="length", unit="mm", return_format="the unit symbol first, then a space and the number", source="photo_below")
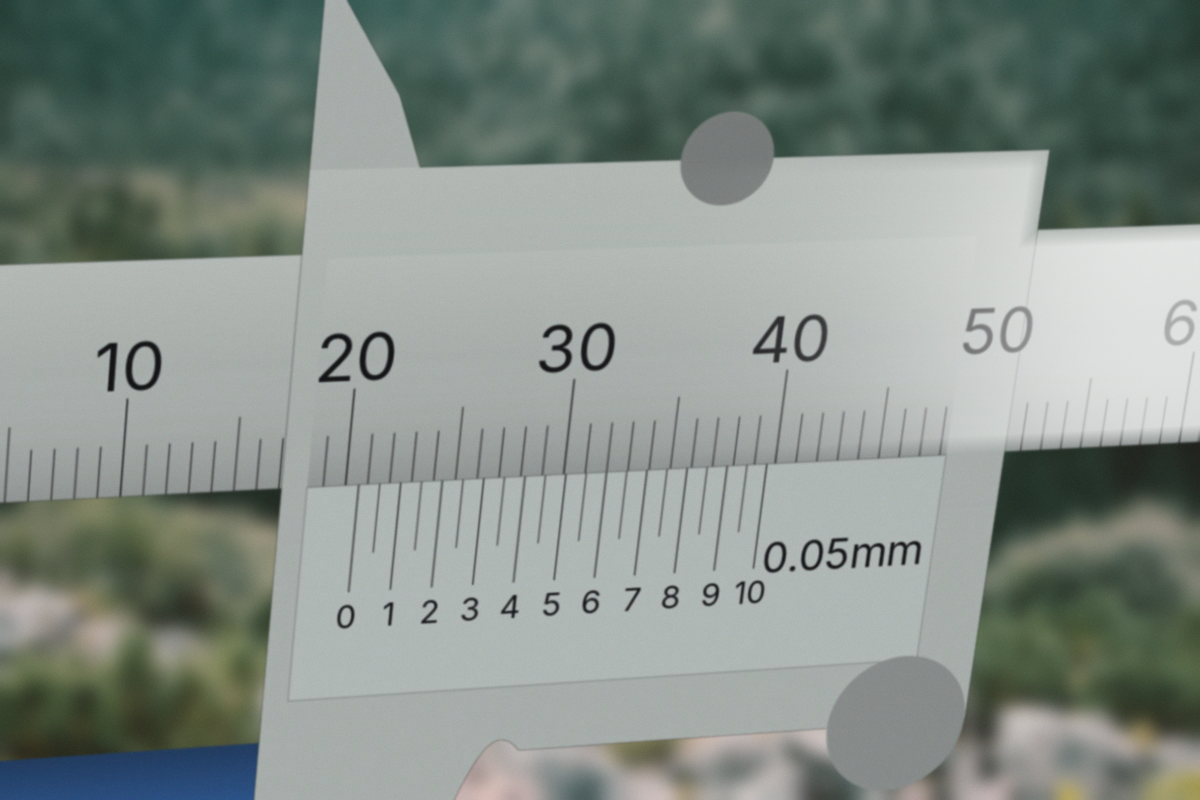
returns mm 20.6
